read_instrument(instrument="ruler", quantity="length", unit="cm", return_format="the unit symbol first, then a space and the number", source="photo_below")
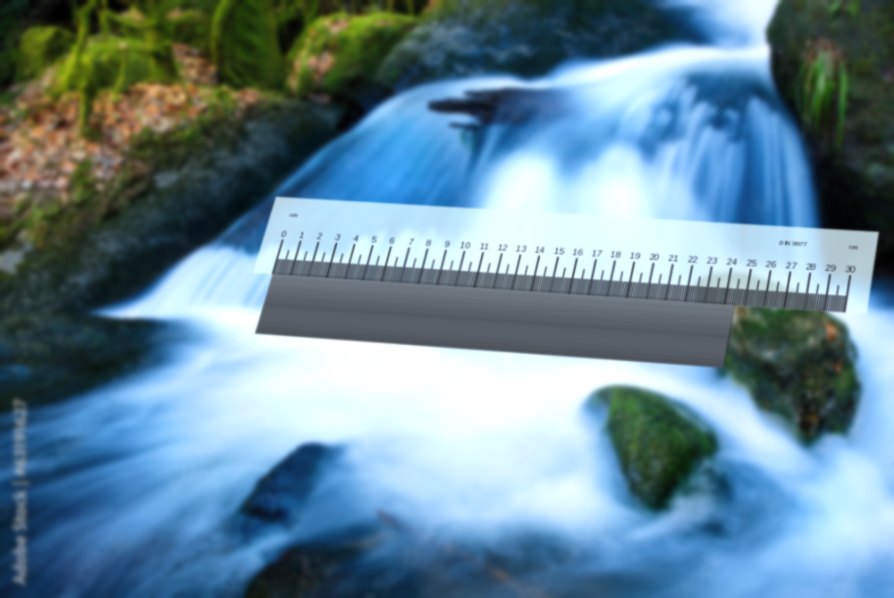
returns cm 24.5
